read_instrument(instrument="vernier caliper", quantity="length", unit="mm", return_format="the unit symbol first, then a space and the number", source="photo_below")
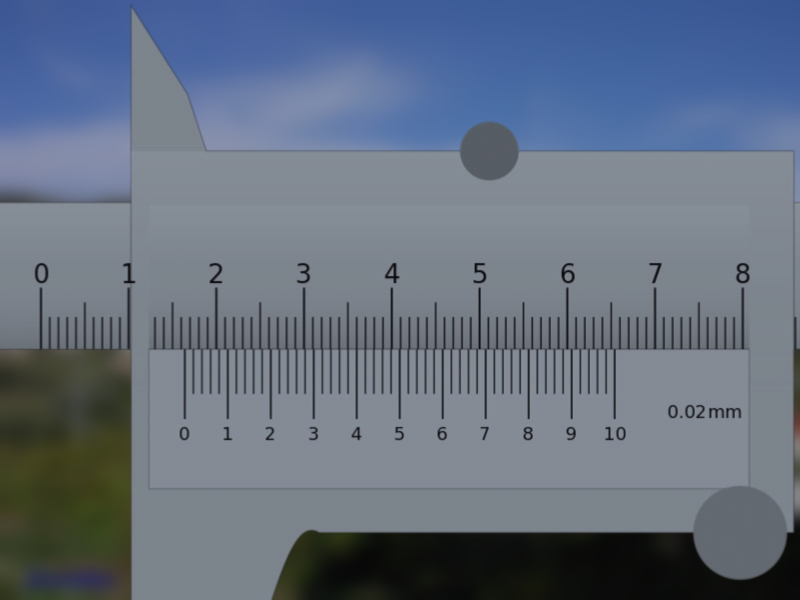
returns mm 16.4
